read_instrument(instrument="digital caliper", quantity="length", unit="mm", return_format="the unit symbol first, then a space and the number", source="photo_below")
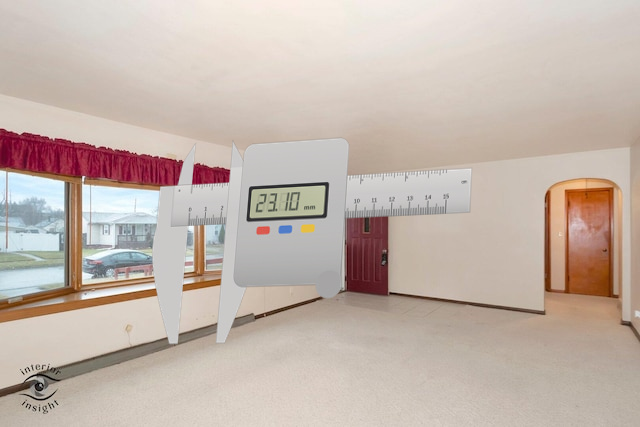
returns mm 23.10
